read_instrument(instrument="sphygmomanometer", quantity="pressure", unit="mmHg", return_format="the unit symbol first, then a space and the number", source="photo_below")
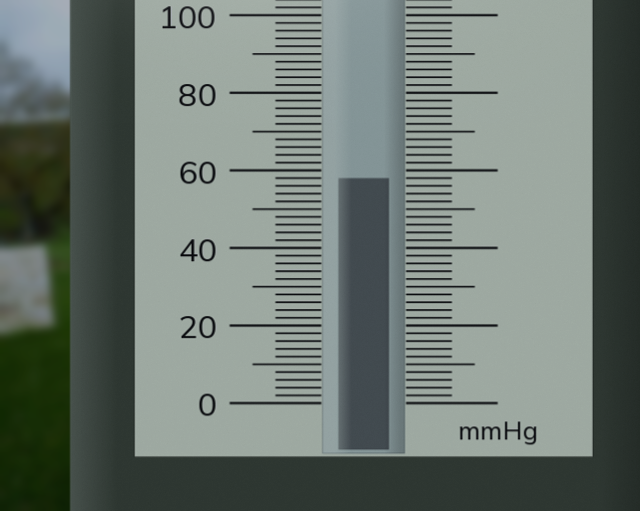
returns mmHg 58
